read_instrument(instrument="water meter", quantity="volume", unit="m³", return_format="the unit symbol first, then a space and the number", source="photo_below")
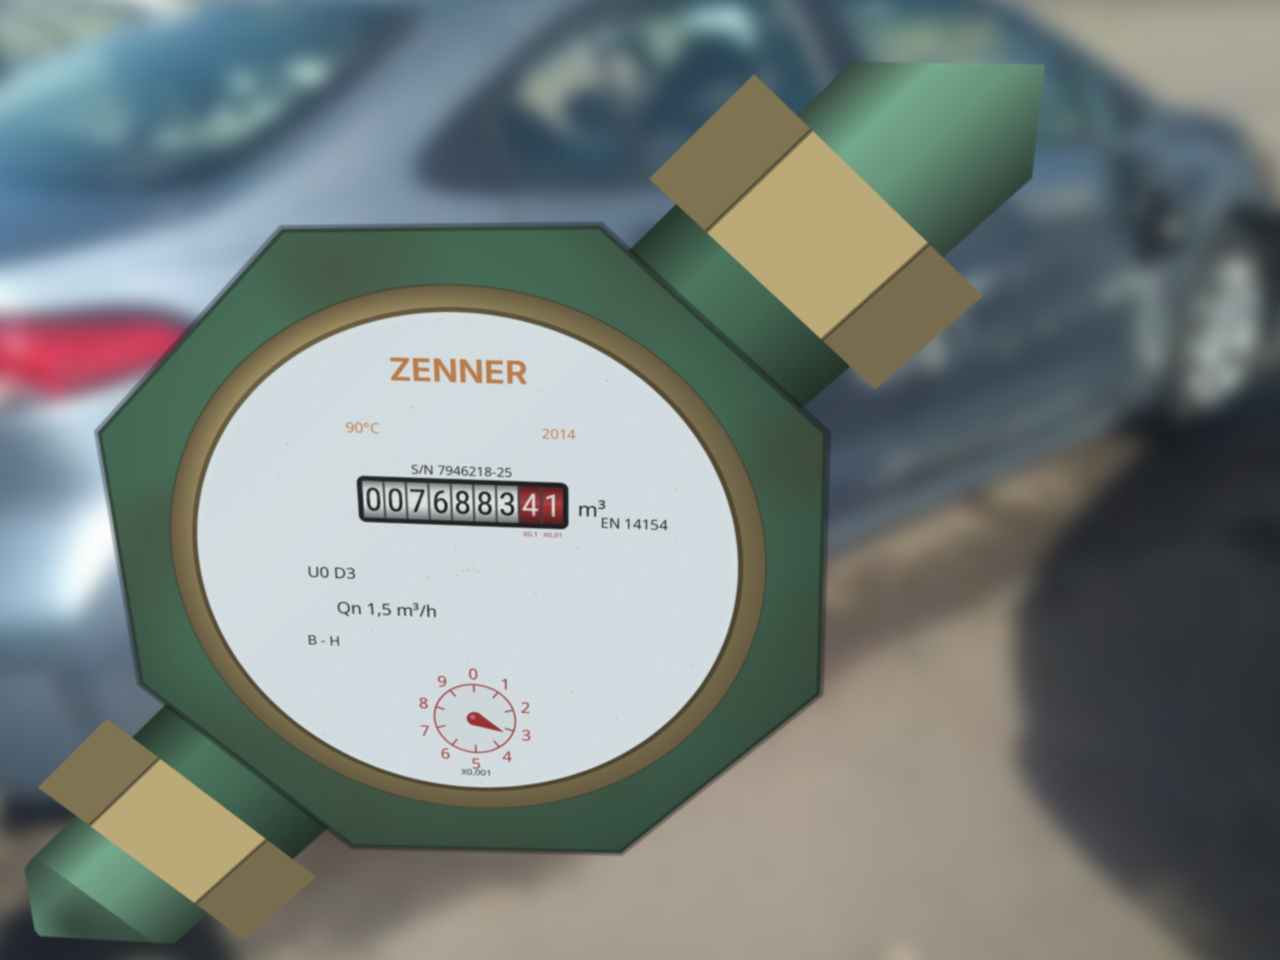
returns m³ 76883.413
